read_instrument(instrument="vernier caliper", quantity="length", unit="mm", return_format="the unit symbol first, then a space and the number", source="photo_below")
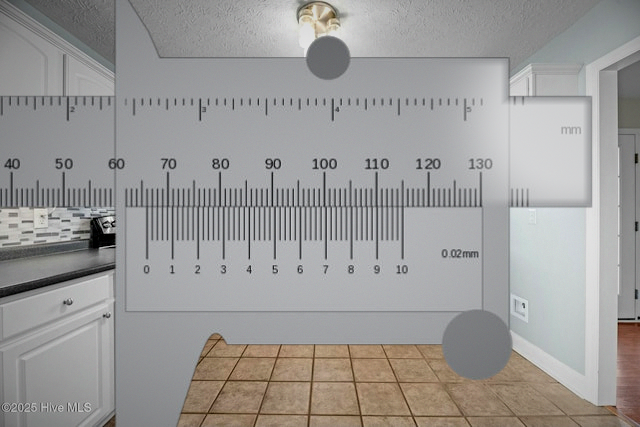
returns mm 66.0
